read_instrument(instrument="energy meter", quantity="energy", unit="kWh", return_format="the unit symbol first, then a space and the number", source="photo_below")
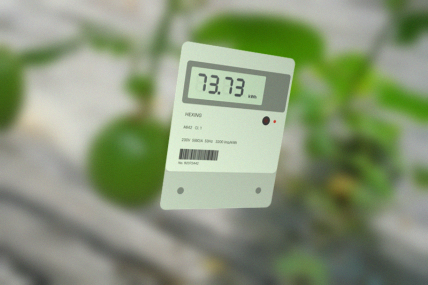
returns kWh 73.73
